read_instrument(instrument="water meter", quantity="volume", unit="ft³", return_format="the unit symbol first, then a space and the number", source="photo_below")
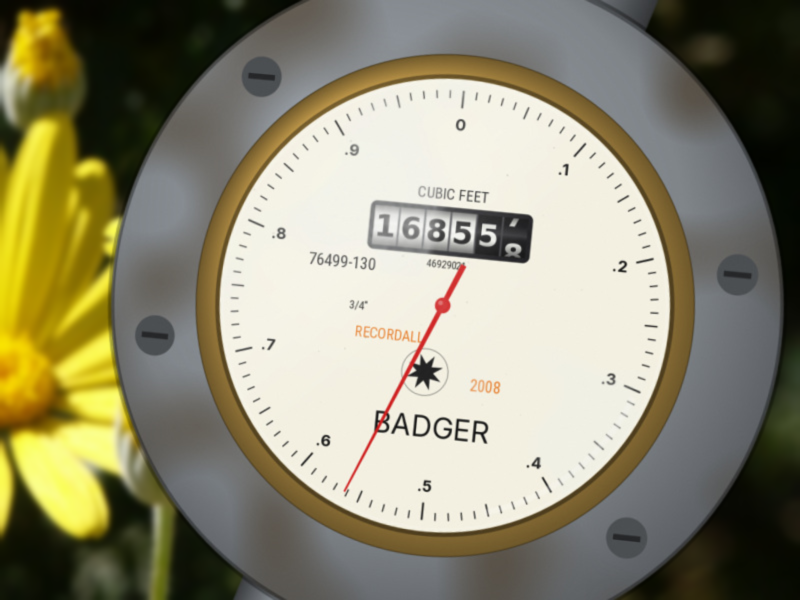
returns ft³ 168557.56
